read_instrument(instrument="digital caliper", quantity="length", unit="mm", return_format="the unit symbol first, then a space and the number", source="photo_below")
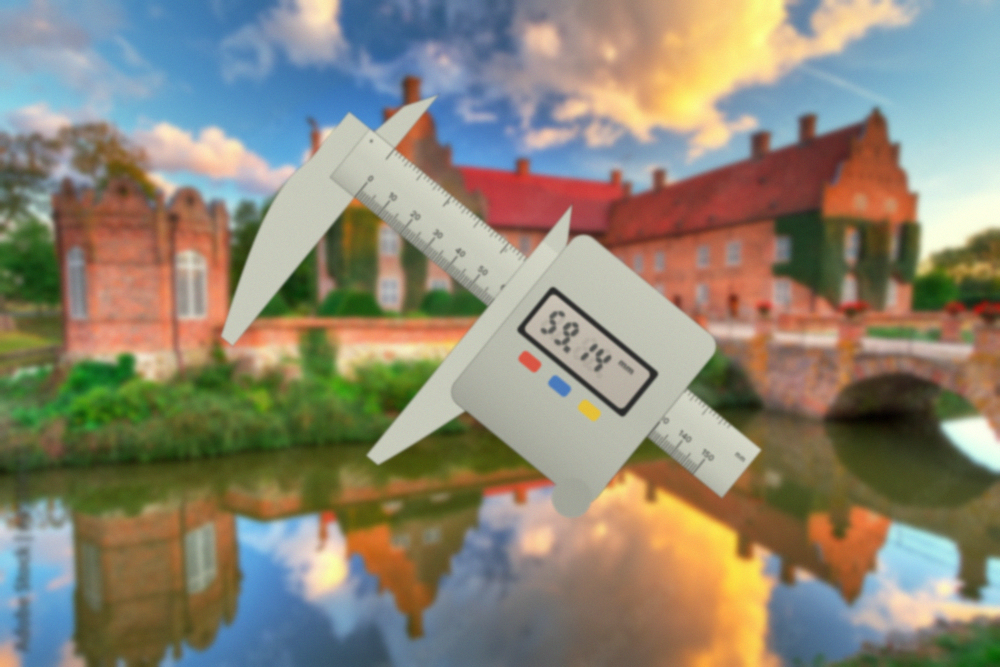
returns mm 59.14
